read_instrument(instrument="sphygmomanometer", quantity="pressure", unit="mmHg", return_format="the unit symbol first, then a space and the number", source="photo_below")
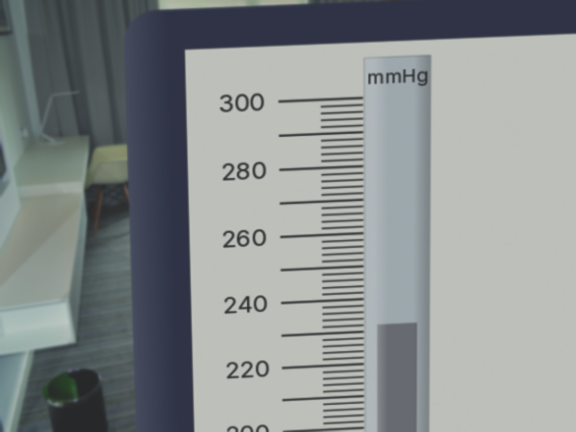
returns mmHg 232
